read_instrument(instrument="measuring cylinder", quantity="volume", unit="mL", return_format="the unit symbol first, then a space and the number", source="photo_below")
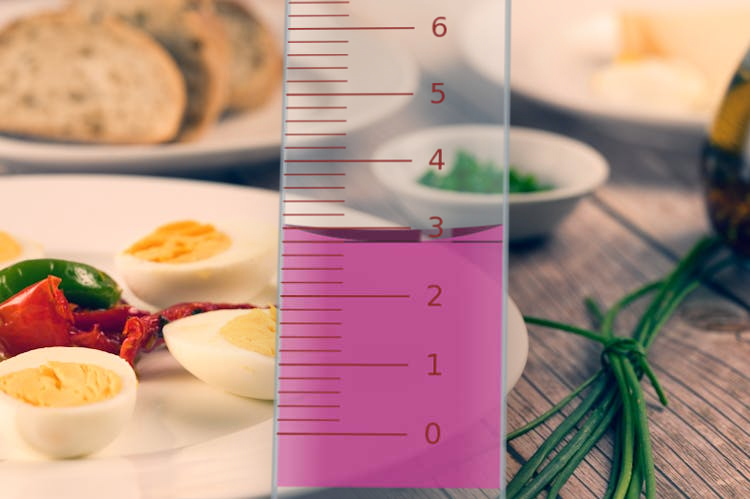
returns mL 2.8
